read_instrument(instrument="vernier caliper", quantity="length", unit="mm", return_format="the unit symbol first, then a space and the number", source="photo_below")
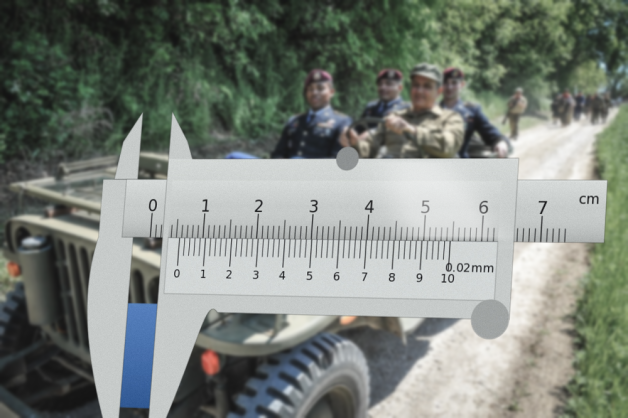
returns mm 5.6
